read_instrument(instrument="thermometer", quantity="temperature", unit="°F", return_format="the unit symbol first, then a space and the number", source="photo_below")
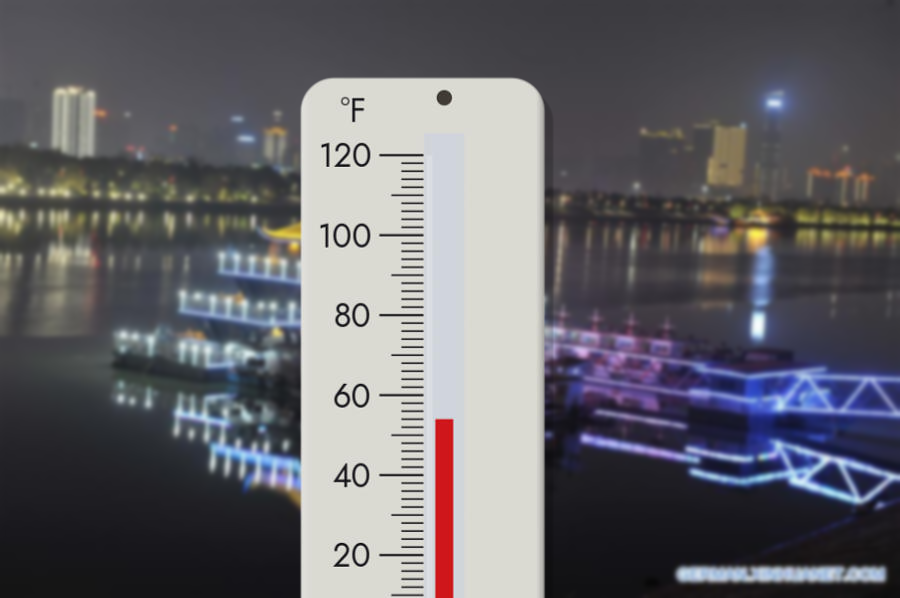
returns °F 54
